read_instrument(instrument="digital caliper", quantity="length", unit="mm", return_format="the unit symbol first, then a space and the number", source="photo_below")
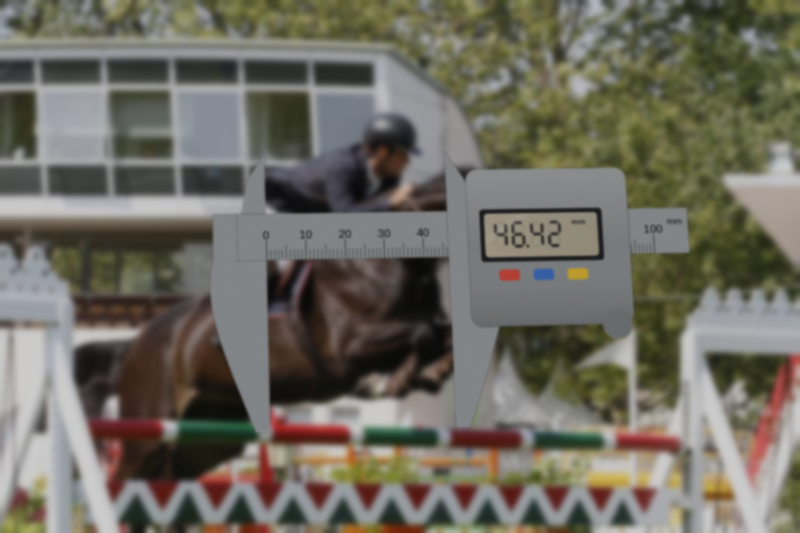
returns mm 46.42
